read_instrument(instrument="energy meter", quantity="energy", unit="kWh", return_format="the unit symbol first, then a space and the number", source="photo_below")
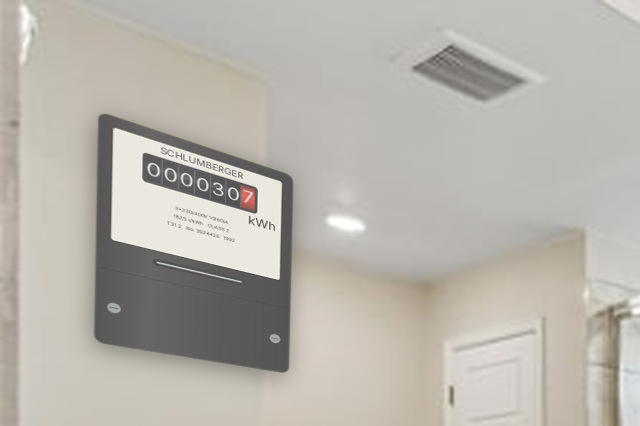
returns kWh 30.7
